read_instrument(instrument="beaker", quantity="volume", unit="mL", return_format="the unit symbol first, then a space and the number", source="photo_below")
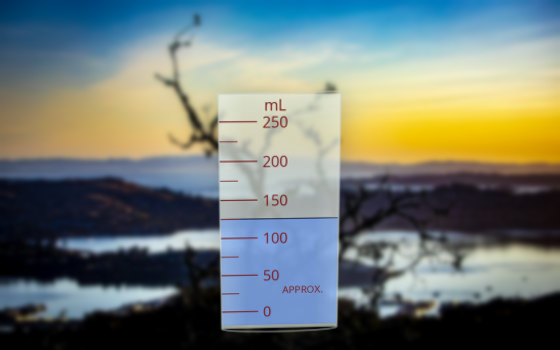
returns mL 125
